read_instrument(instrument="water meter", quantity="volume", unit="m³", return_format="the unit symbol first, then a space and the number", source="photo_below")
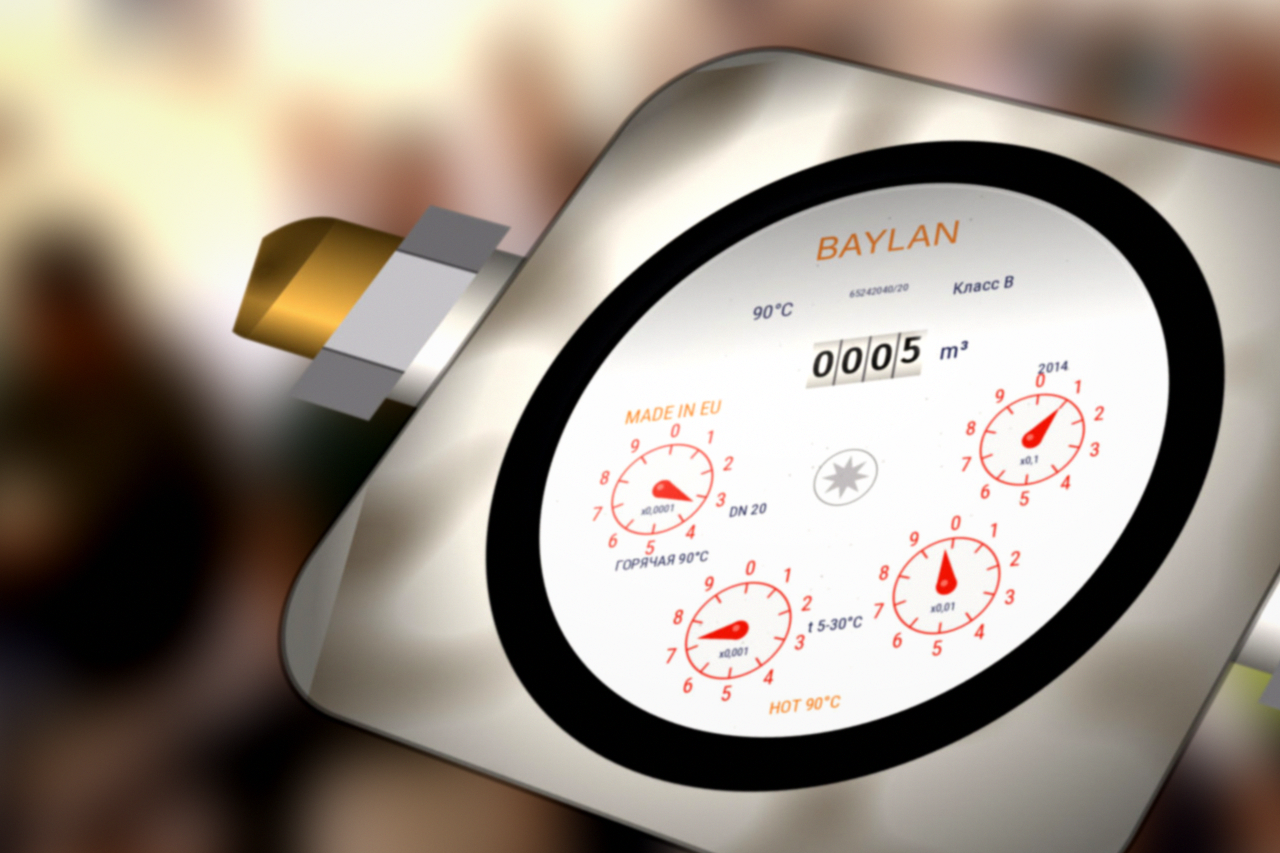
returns m³ 5.0973
